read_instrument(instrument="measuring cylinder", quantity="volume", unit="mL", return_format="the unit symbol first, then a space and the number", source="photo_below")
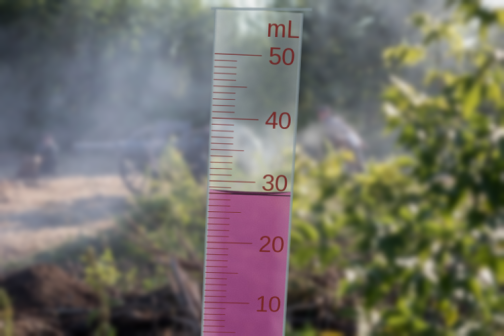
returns mL 28
